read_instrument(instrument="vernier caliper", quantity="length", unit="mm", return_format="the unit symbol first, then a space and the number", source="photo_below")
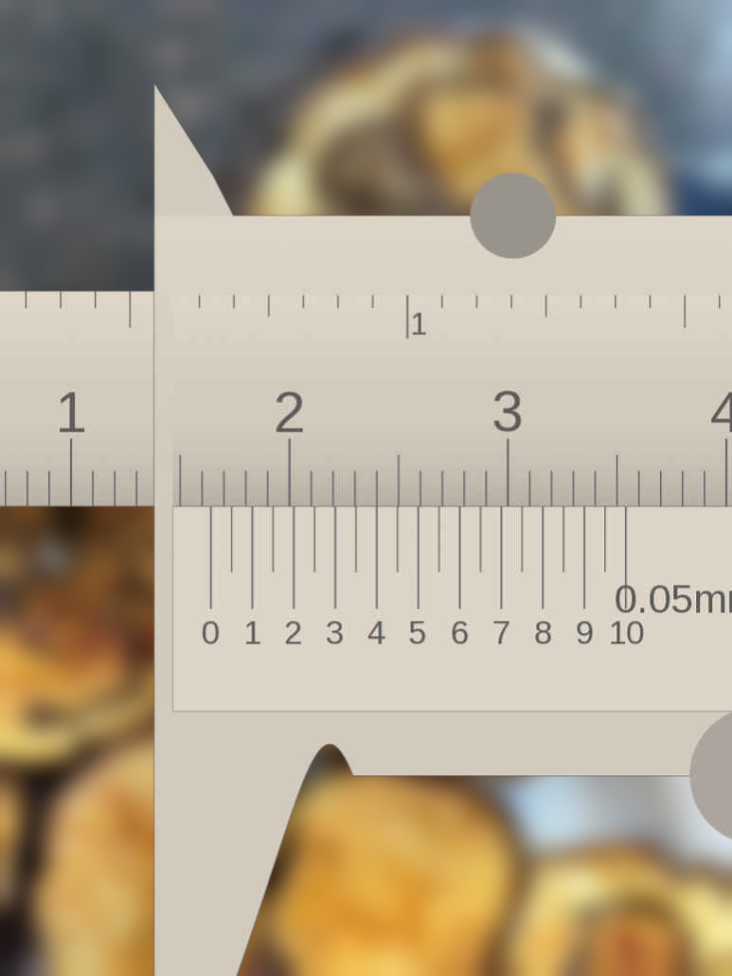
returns mm 16.4
